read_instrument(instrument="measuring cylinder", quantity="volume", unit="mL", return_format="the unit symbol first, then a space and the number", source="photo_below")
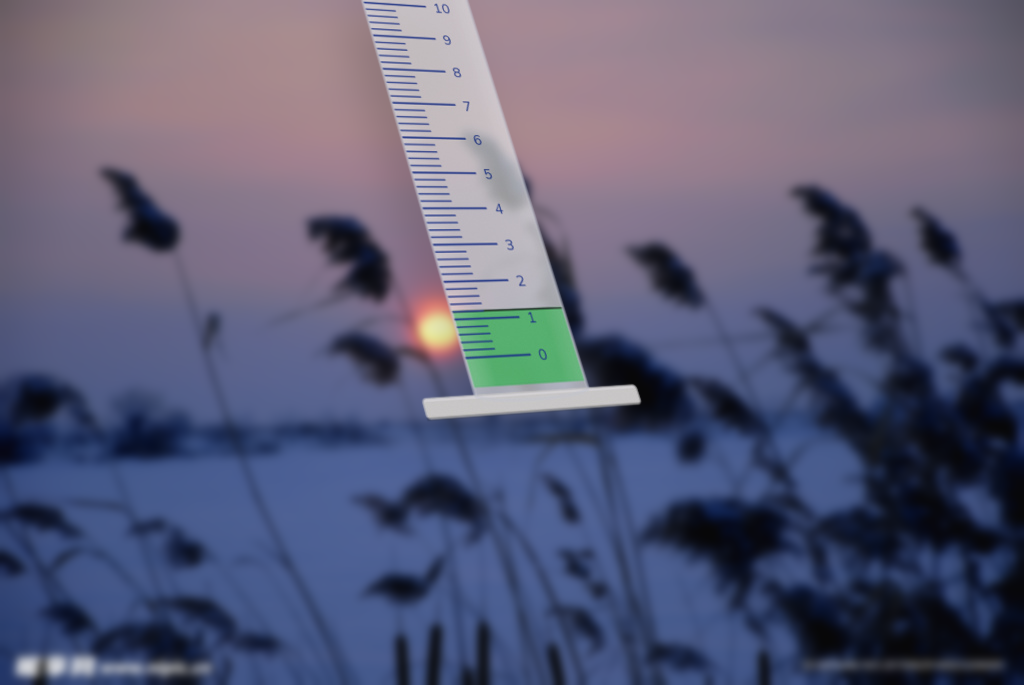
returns mL 1.2
